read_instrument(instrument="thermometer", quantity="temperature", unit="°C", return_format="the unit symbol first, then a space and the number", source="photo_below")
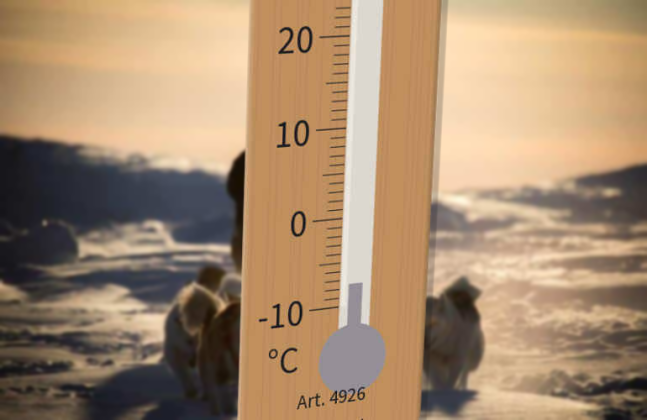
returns °C -7.5
